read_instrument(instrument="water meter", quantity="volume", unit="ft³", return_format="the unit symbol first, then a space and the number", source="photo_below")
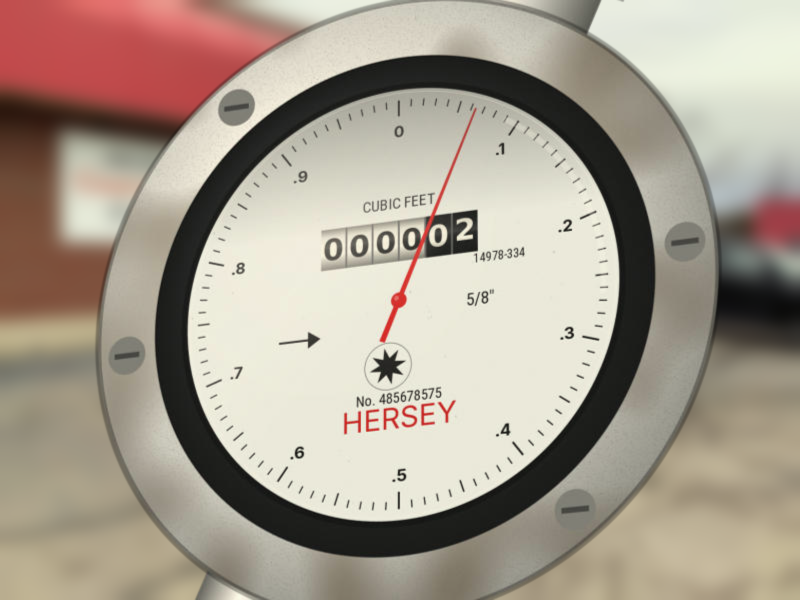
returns ft³ 2.06
